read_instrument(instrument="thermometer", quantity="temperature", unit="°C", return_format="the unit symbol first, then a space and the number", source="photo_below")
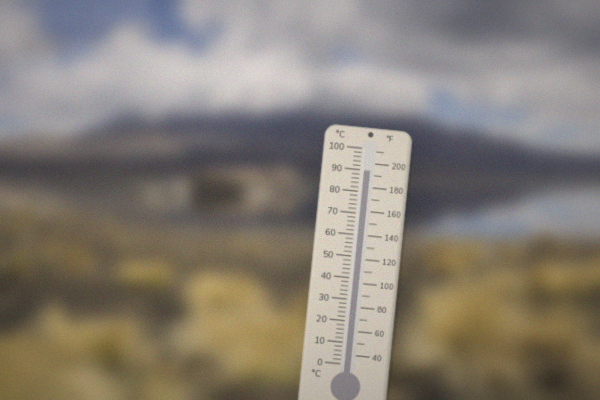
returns °C 90
